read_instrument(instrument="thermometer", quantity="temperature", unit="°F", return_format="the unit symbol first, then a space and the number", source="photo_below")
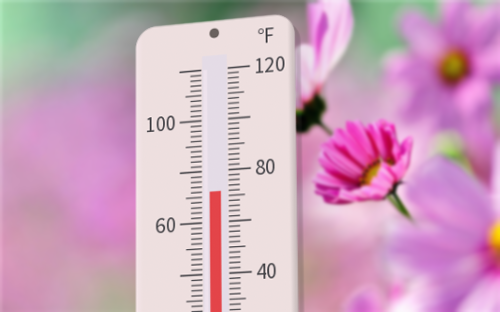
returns °F 72
